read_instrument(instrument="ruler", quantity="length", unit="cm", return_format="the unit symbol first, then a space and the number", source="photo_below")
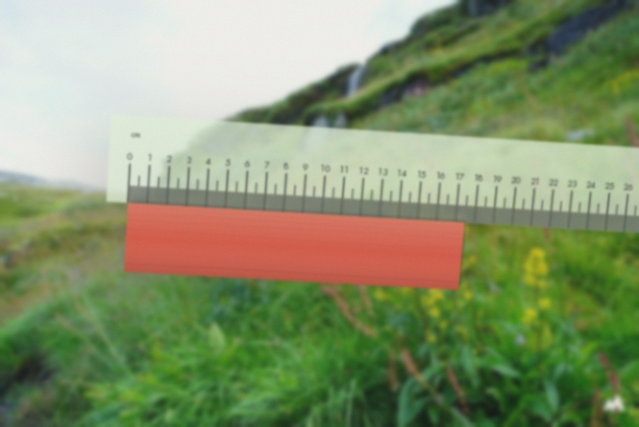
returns cm 17.5
